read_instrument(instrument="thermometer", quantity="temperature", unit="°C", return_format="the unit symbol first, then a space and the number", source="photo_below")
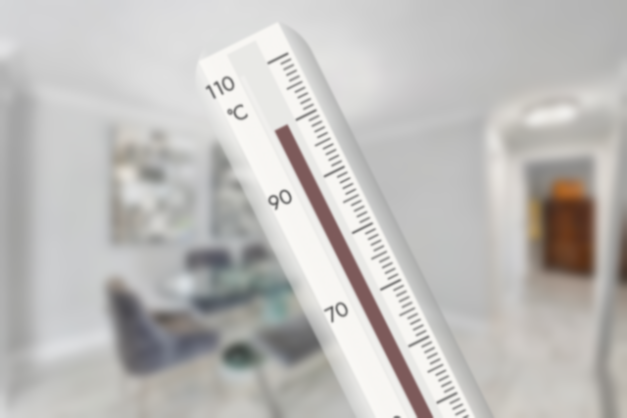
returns °C 100
